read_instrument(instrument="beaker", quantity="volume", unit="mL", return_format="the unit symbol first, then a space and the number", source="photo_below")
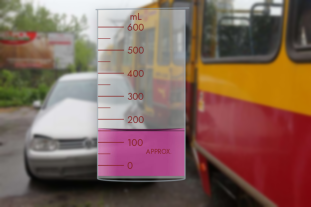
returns mL 150
